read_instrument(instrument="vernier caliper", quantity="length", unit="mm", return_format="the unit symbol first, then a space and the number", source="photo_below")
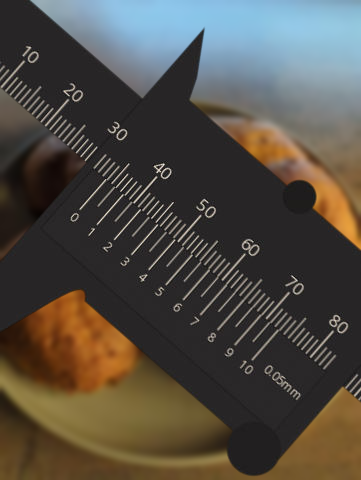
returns mm 33.8
